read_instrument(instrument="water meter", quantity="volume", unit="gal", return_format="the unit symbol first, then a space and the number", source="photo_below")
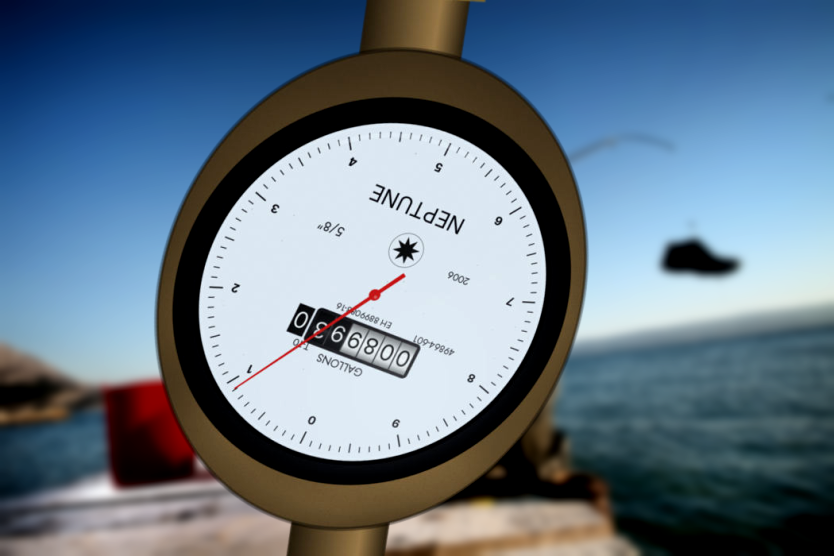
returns gal 89930.9
